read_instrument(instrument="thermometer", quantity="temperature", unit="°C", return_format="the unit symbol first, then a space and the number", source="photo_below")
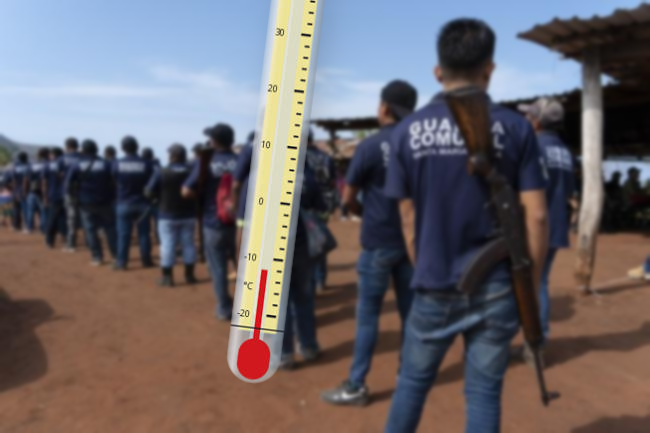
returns °C -12
